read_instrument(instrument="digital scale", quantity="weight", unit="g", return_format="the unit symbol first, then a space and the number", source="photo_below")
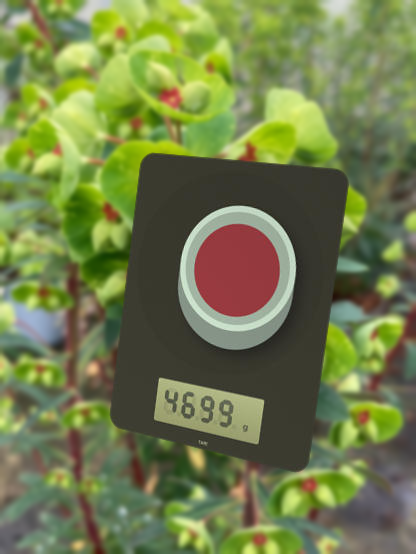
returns g 4699
